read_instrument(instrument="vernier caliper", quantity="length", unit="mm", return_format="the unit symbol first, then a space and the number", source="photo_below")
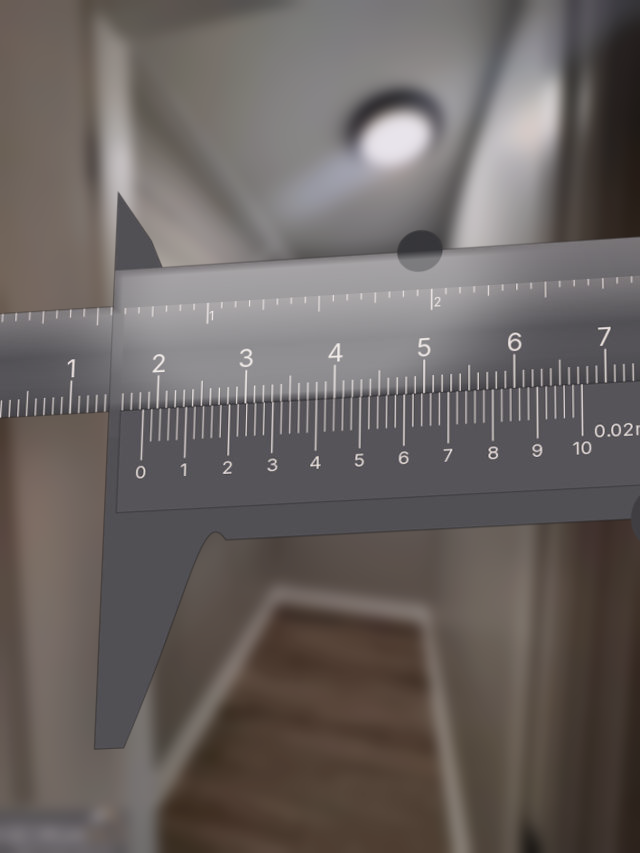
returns mm 18.4
